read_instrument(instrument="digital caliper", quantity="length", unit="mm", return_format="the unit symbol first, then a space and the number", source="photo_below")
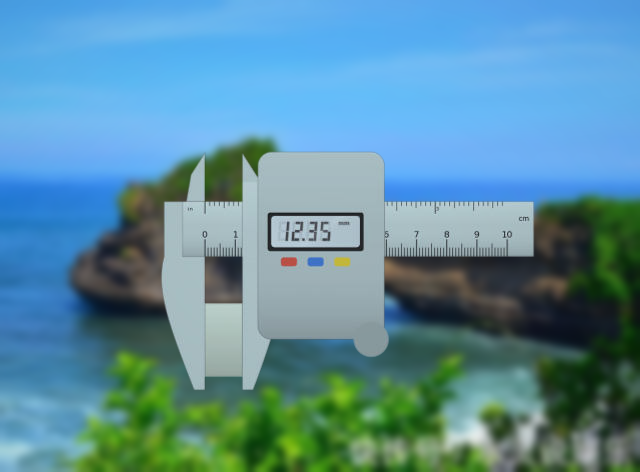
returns mm 12.35
